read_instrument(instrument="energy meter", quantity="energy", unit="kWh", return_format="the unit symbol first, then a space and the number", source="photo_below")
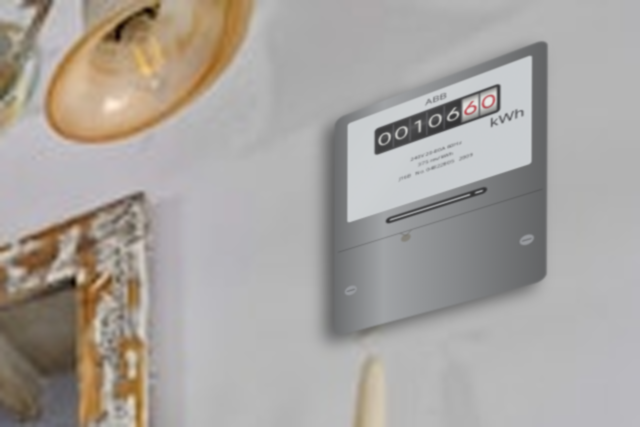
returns kWh 106.60
